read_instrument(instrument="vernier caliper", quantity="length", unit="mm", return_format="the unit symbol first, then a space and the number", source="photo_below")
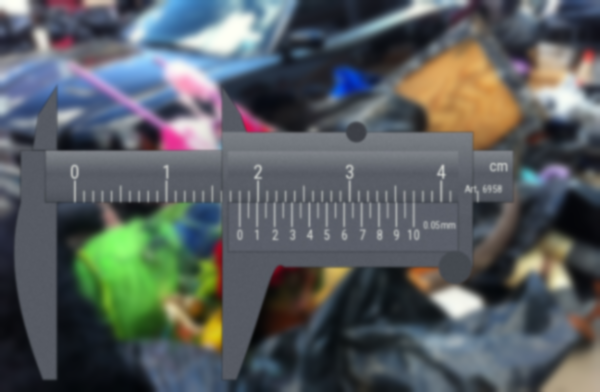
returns mm 18.0
